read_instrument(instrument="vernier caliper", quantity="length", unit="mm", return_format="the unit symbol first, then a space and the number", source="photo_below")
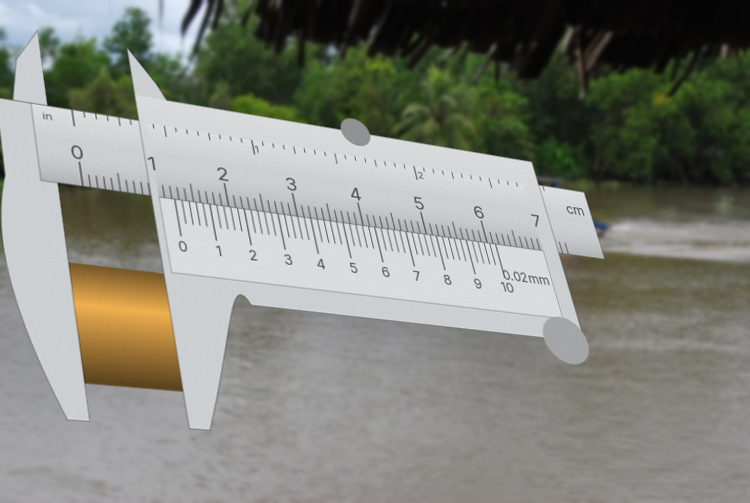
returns mm 12.4
